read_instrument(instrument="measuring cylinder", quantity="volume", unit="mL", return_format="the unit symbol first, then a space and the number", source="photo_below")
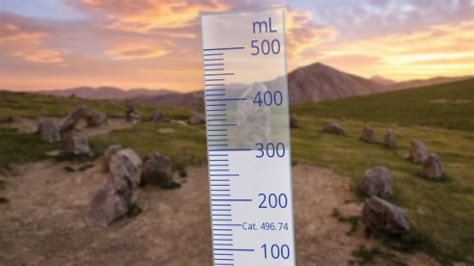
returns mL 300
